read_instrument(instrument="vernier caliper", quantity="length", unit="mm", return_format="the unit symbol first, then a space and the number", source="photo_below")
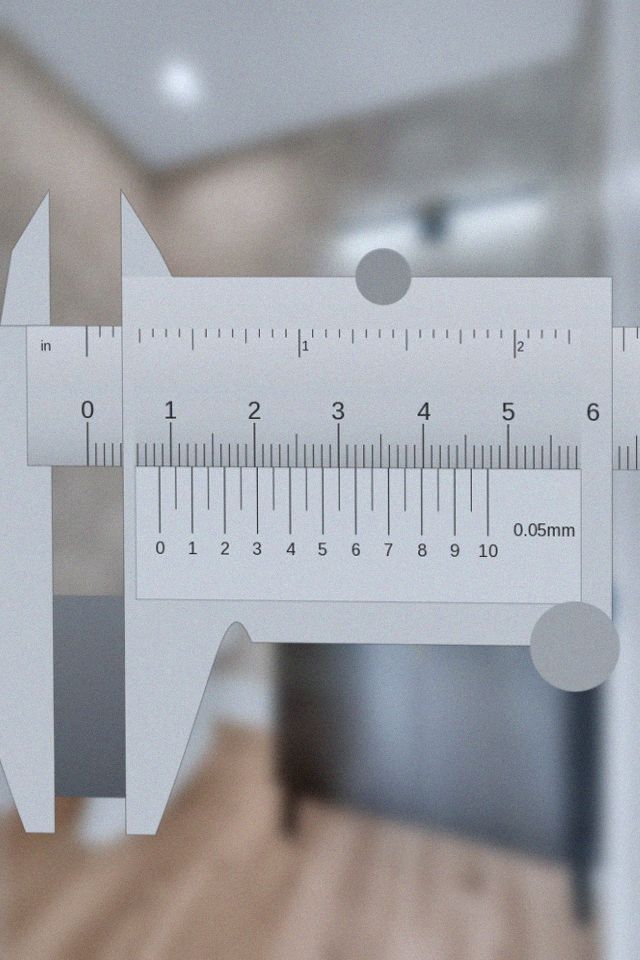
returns mm 8.6
